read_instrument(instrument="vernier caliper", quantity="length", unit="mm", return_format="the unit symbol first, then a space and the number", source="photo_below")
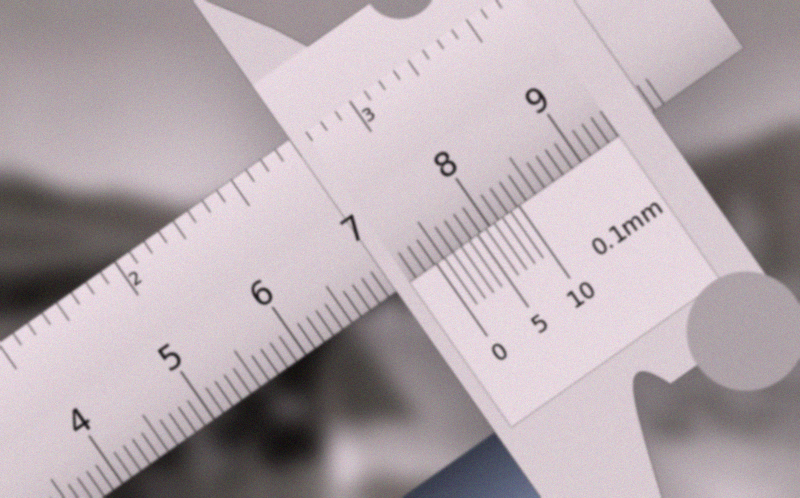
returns mm 74.2
